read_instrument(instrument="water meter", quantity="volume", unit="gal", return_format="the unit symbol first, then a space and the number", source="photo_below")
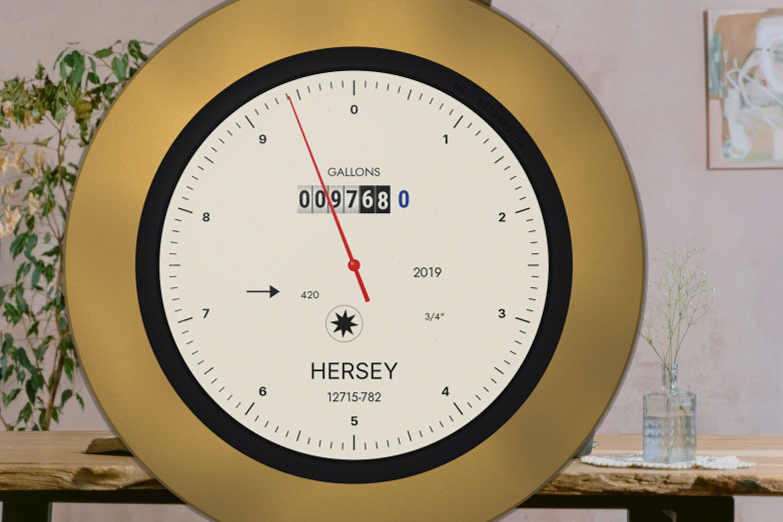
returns gal 97679.4
